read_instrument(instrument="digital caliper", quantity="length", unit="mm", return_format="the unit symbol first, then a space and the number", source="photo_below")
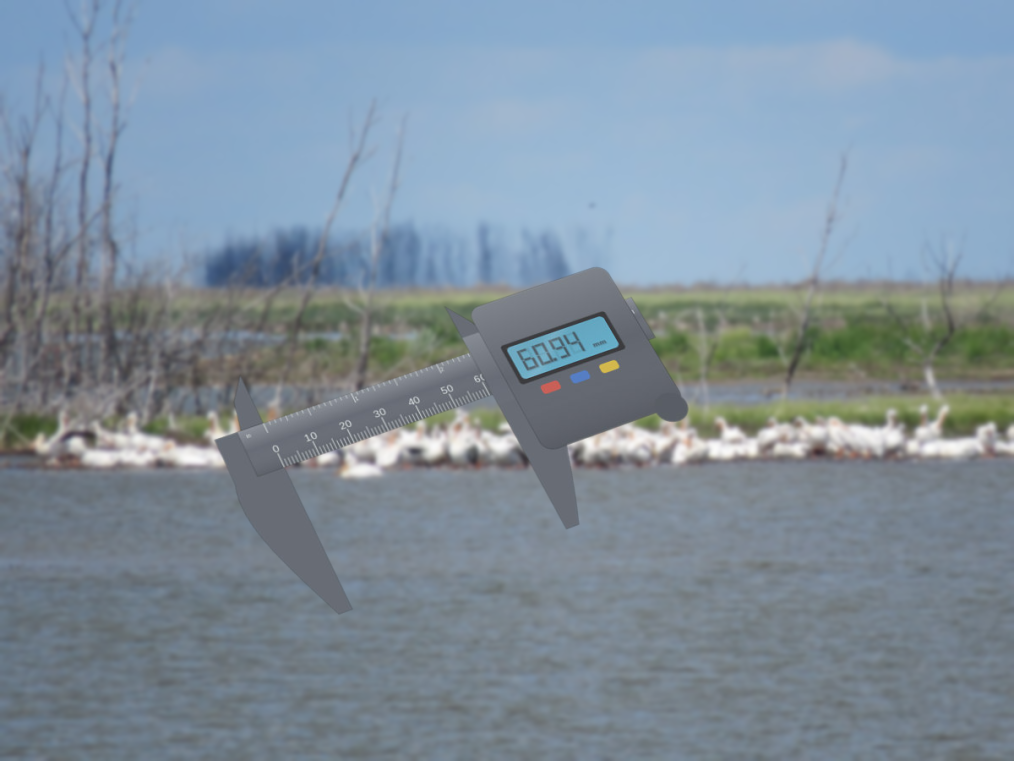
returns mm 60.94
